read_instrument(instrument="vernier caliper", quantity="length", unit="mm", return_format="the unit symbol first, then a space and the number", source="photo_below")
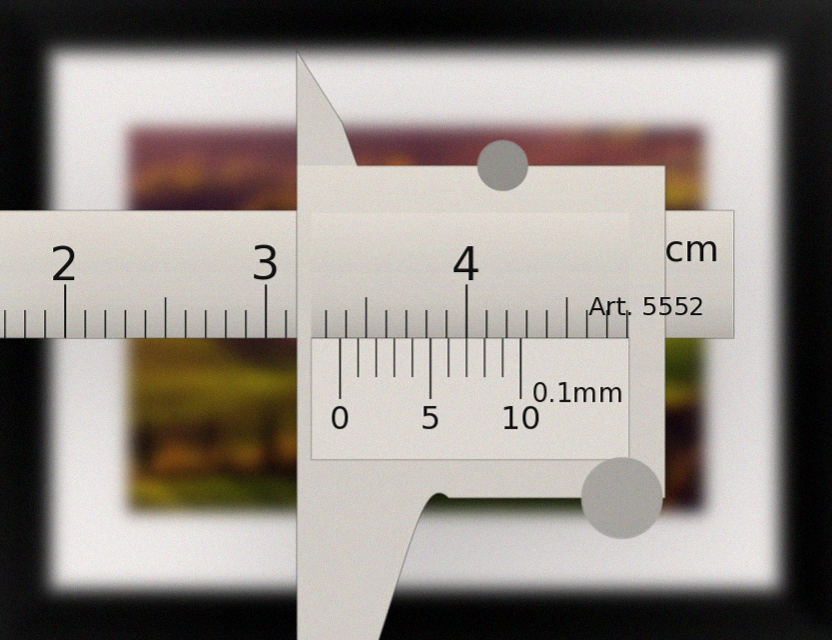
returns mm 33.7
